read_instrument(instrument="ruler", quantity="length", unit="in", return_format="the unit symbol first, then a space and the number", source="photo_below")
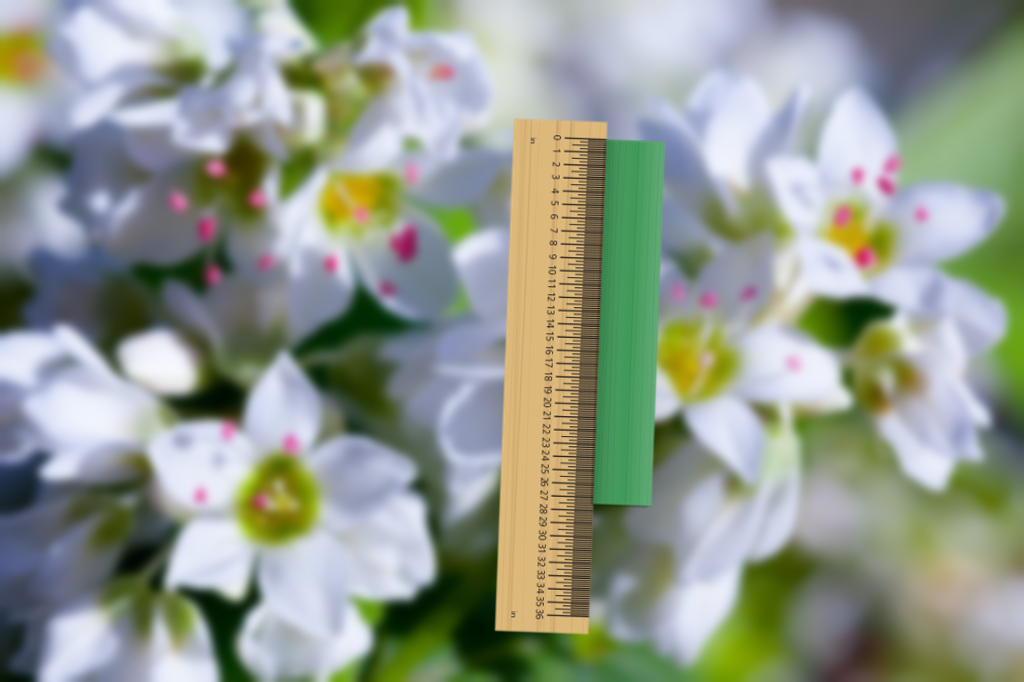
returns in 27.5
